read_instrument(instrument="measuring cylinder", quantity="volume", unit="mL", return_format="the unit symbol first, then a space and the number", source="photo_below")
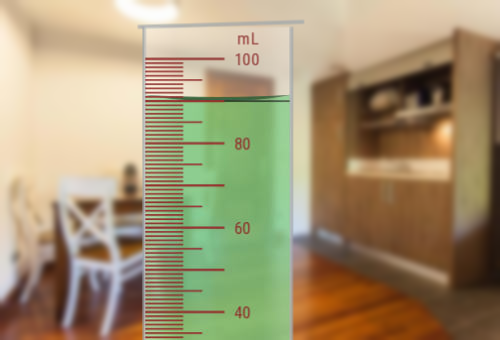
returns mL 90
